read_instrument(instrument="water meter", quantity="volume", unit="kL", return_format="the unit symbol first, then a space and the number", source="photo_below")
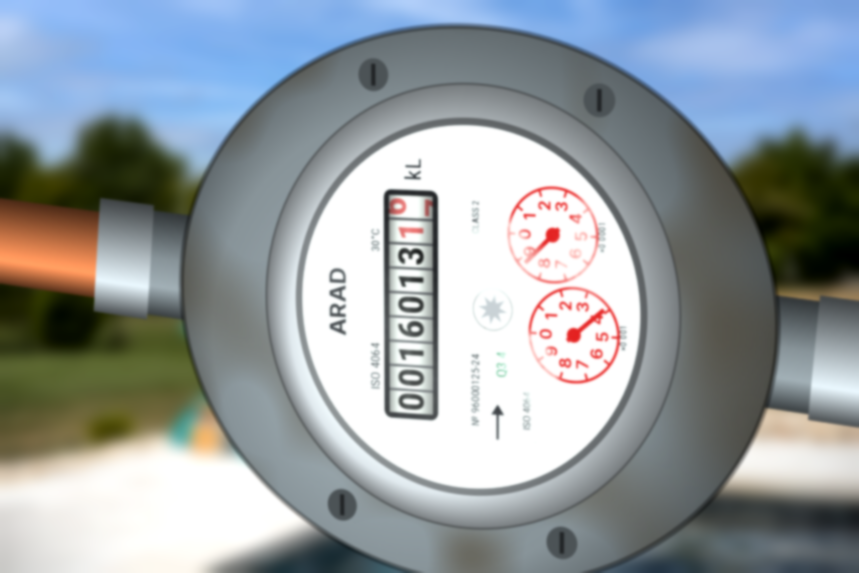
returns kL 16013.1638
